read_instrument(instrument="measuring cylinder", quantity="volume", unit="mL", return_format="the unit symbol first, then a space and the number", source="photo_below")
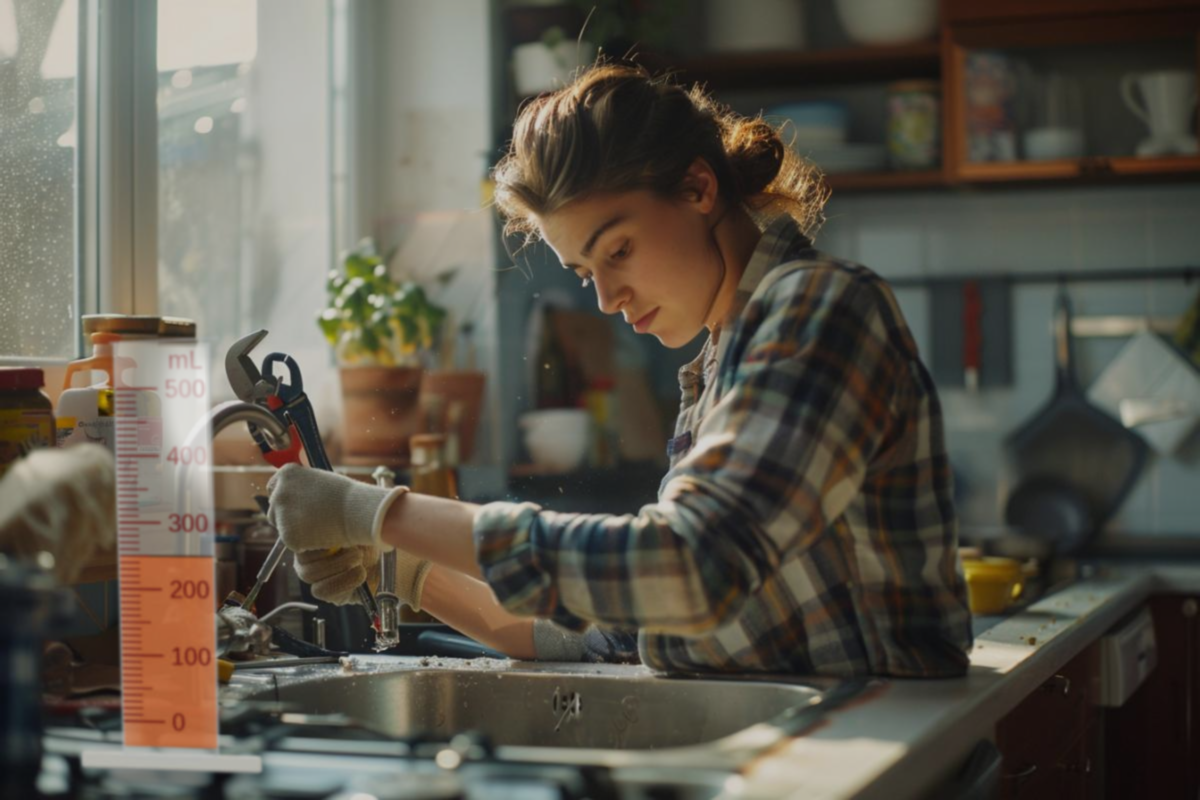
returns mL 250
